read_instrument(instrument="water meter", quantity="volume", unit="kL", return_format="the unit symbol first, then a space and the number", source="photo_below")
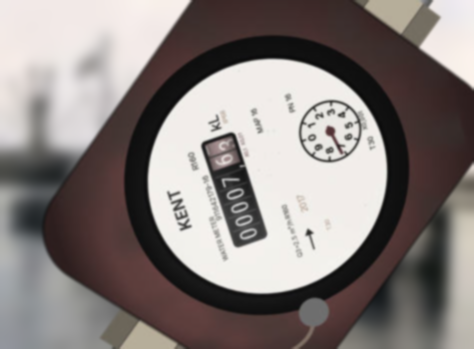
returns kL 7.627
